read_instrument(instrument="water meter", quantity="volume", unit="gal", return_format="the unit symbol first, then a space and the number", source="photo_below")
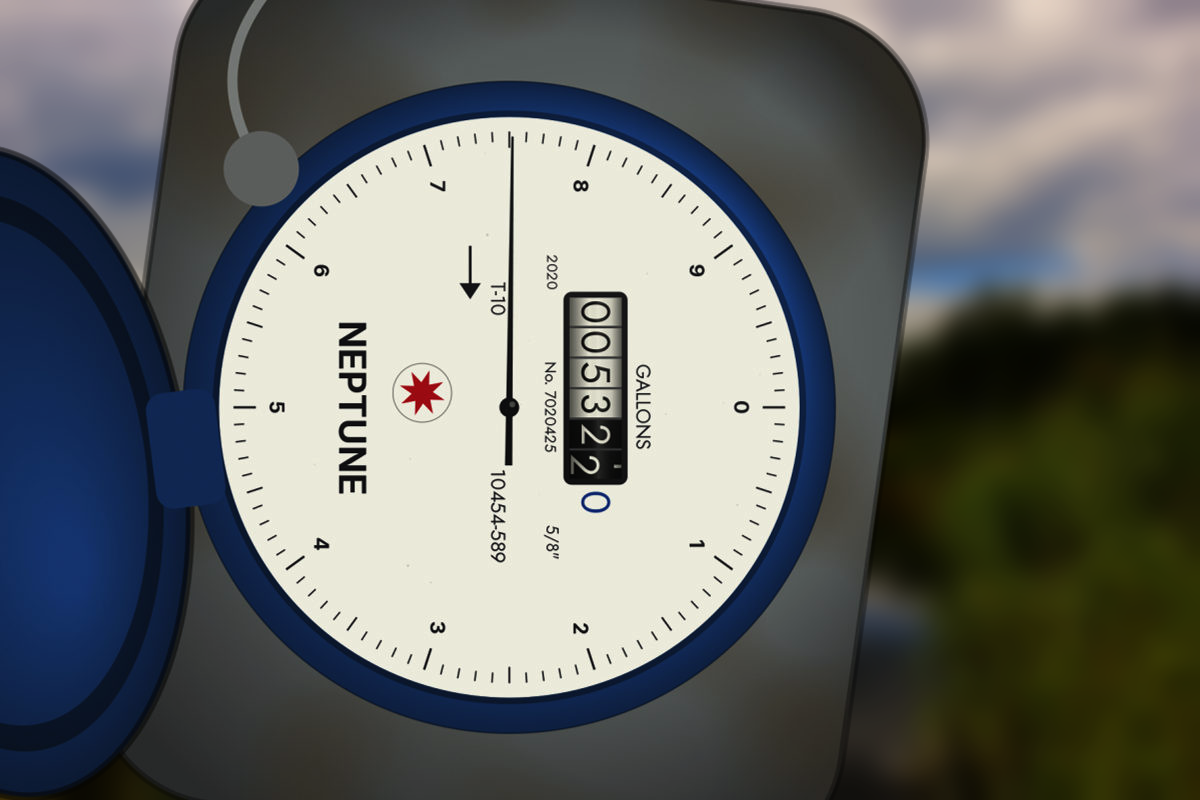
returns gal 53217.5
